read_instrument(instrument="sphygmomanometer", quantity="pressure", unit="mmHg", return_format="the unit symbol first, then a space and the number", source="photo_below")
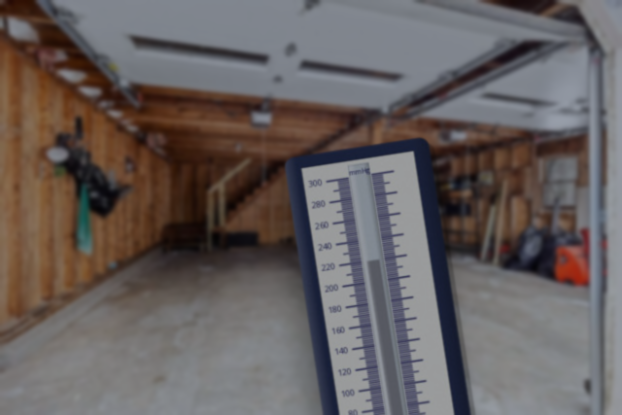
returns mmHg 220
